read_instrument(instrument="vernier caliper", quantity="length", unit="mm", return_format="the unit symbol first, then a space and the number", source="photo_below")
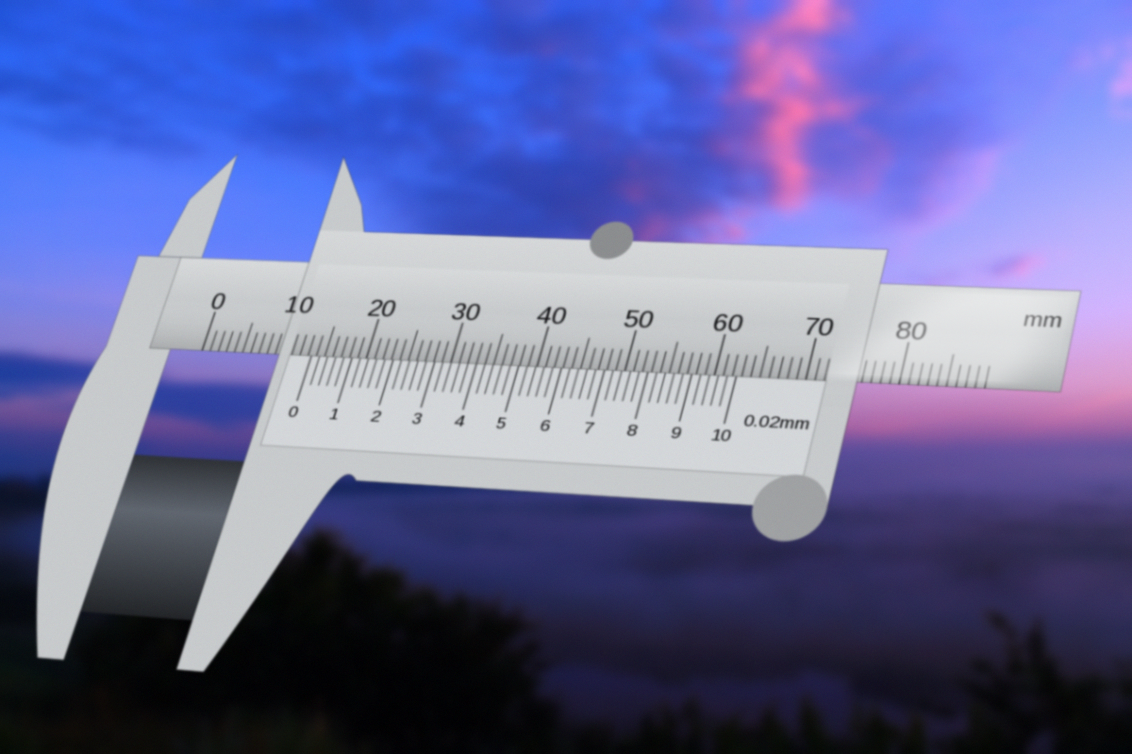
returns mm 13.4
